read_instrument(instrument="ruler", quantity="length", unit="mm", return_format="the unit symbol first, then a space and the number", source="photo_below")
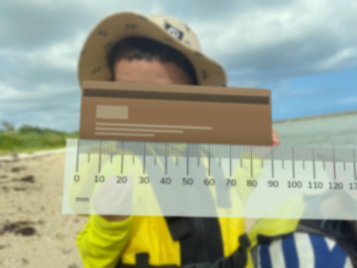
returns mm 90
